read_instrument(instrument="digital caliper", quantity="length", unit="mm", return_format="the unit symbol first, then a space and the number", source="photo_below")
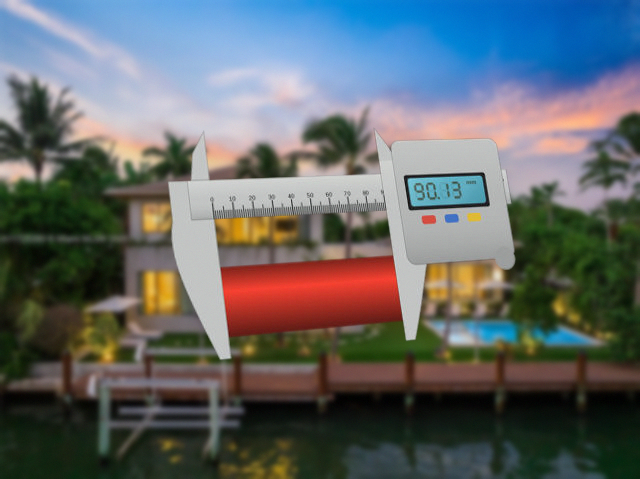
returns mm 90.13
